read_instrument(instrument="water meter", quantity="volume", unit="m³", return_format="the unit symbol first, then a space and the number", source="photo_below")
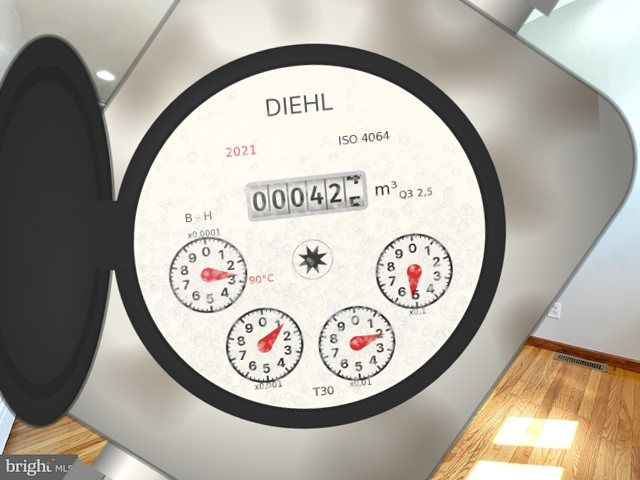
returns m³ 424.5212
